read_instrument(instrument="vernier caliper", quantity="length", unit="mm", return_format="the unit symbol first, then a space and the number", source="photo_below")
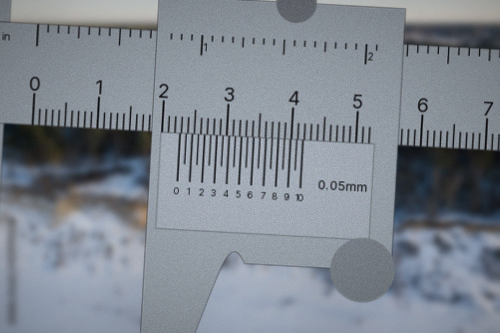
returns mm 22.8
